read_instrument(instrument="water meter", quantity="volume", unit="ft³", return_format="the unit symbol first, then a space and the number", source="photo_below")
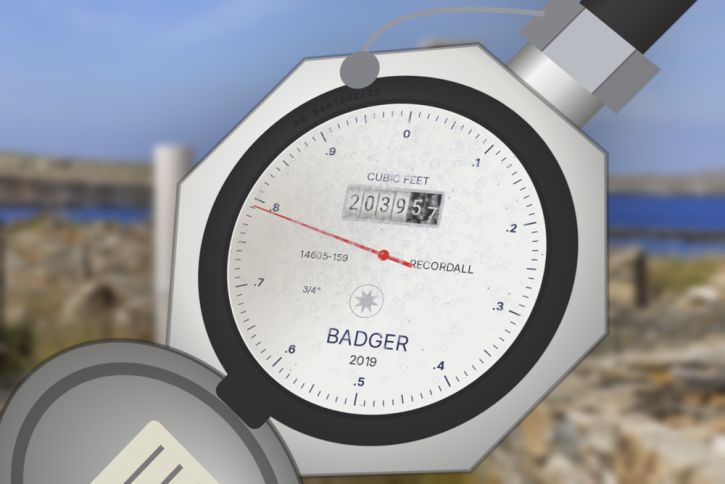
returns ft³ 203956.79
